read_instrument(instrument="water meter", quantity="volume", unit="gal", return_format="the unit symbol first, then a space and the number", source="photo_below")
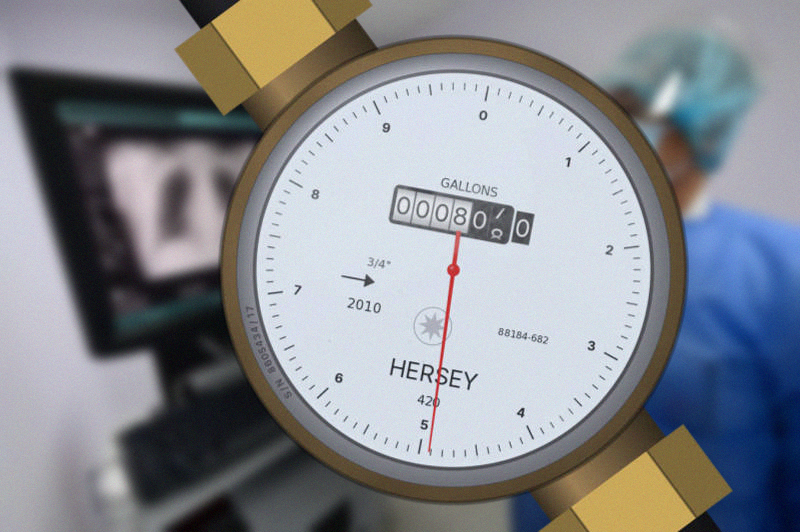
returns gal 8074.9
